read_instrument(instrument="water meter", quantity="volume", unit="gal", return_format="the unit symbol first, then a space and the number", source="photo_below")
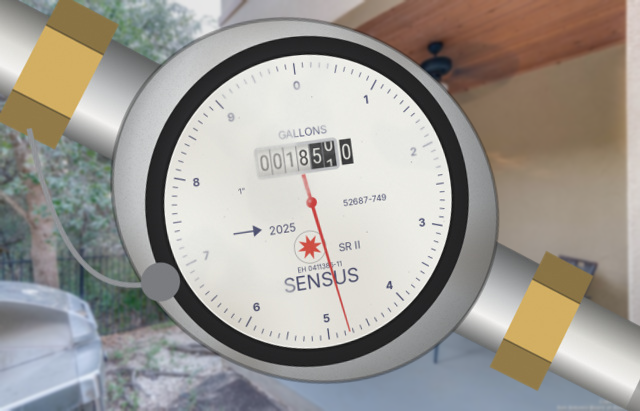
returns gal 18504.7
